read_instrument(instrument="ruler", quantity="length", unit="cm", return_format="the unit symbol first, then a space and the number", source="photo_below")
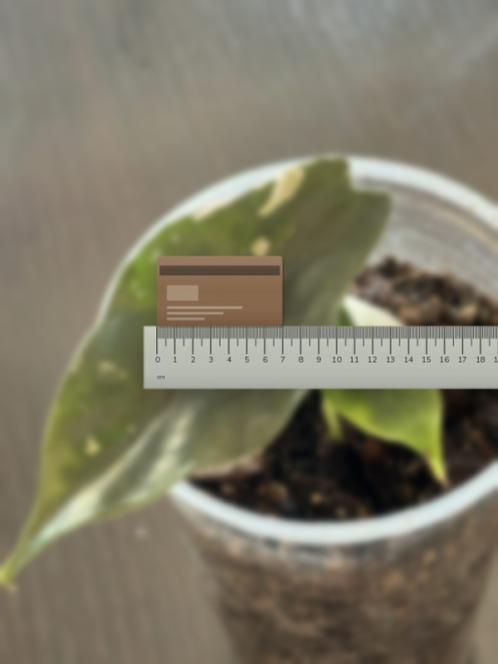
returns cm 7
